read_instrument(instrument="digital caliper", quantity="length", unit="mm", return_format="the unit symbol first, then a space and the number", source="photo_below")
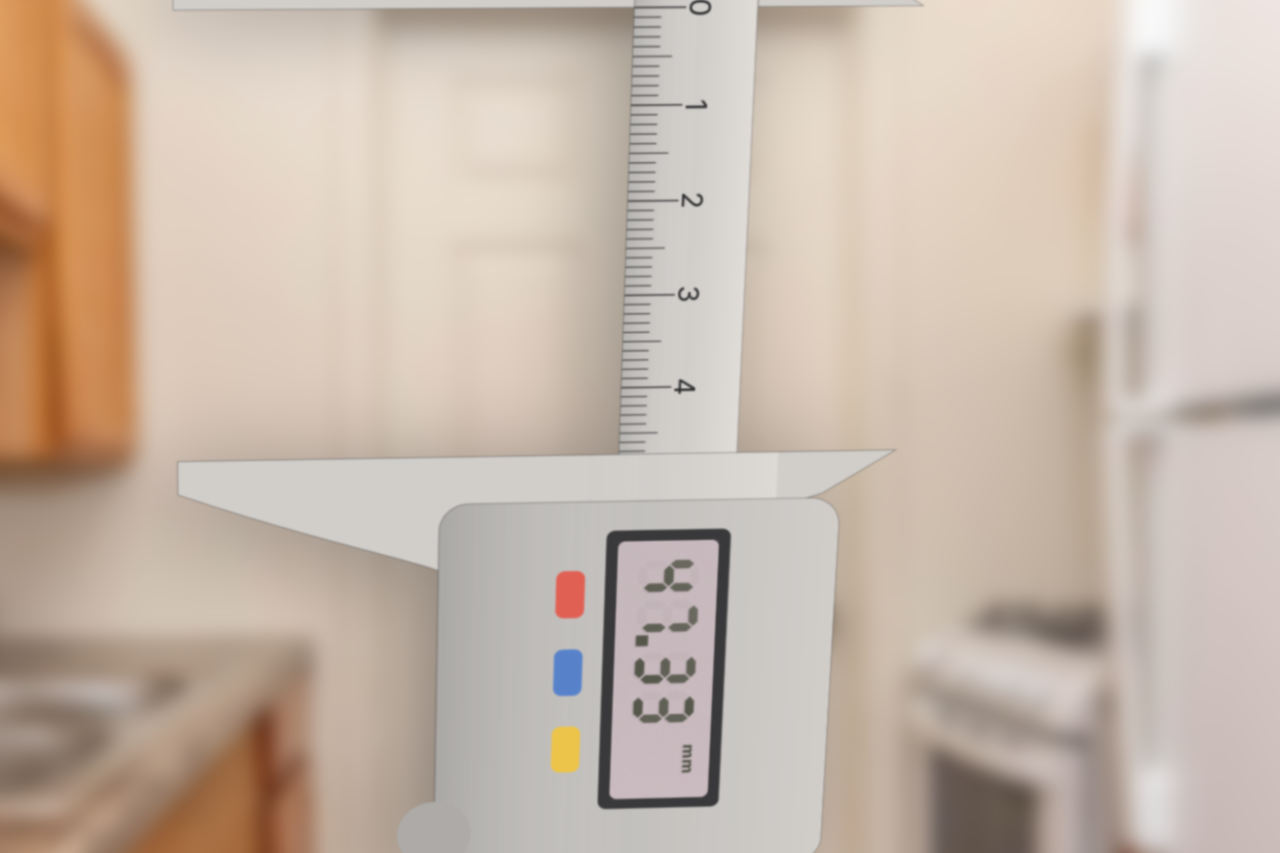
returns mm 47.33
